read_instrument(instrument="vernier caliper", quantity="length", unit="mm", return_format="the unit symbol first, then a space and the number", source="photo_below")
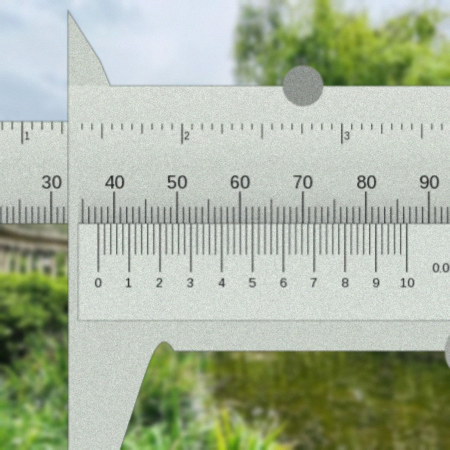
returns mm 37.5
